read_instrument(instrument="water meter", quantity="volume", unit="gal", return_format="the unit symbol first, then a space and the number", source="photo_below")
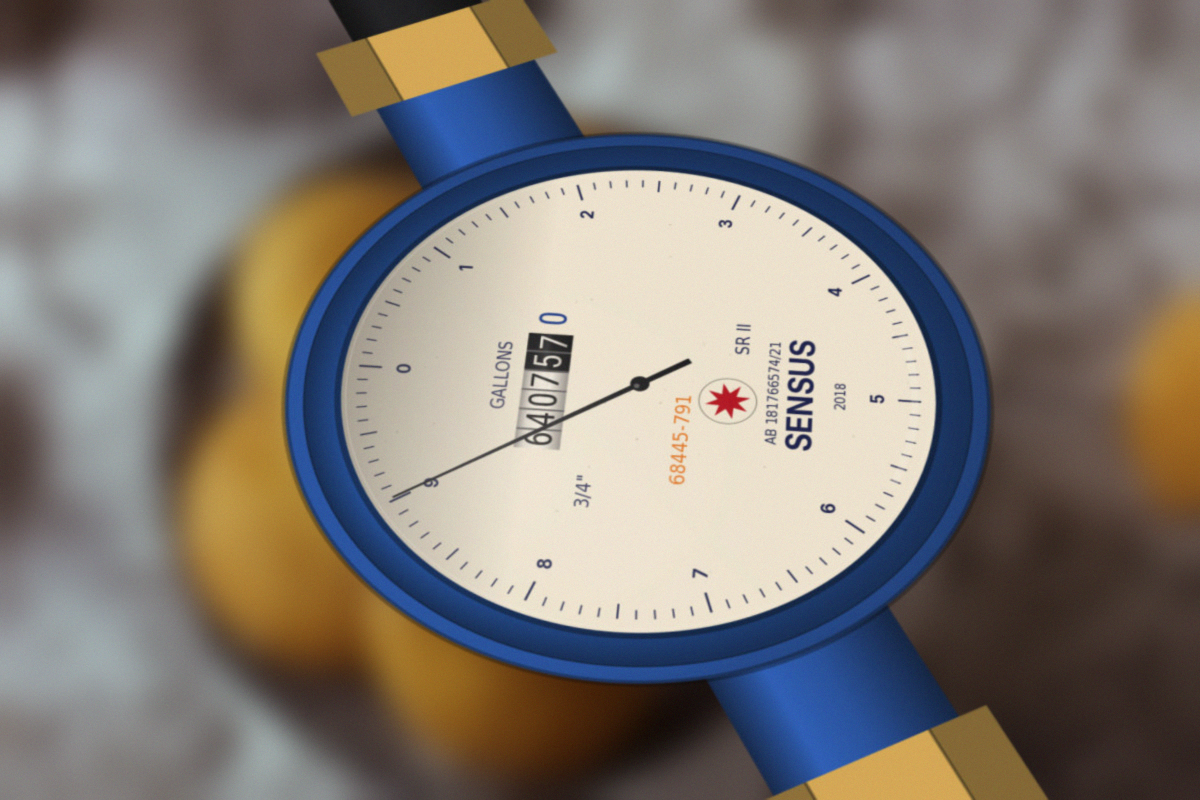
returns gal 6407569.0
